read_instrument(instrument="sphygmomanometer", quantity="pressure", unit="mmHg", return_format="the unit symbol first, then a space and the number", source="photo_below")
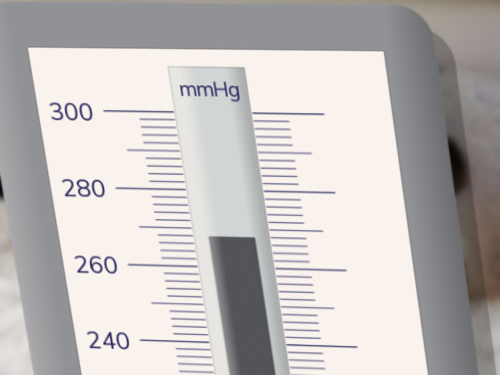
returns mmHg 268
